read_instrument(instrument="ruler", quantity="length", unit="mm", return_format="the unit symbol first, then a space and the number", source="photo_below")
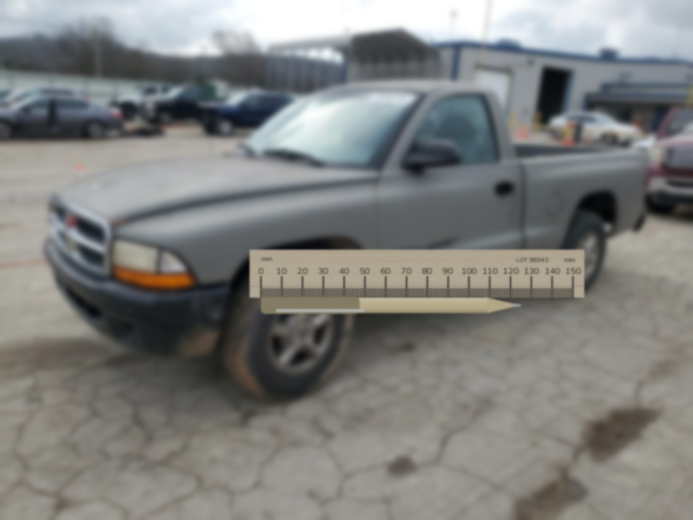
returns mm 125
